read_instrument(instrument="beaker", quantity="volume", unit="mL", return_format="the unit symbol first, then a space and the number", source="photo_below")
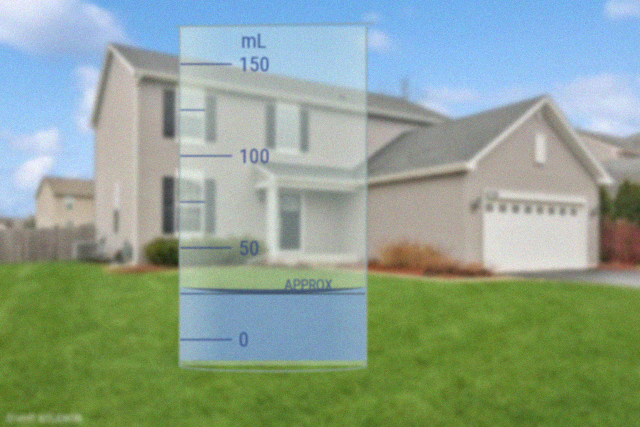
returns mL 25
